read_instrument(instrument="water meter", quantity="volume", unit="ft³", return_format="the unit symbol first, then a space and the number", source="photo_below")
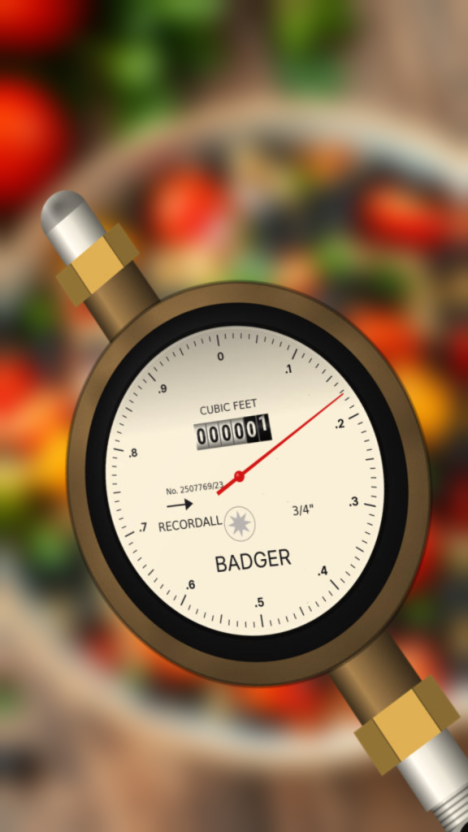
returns ft³ 1.17
